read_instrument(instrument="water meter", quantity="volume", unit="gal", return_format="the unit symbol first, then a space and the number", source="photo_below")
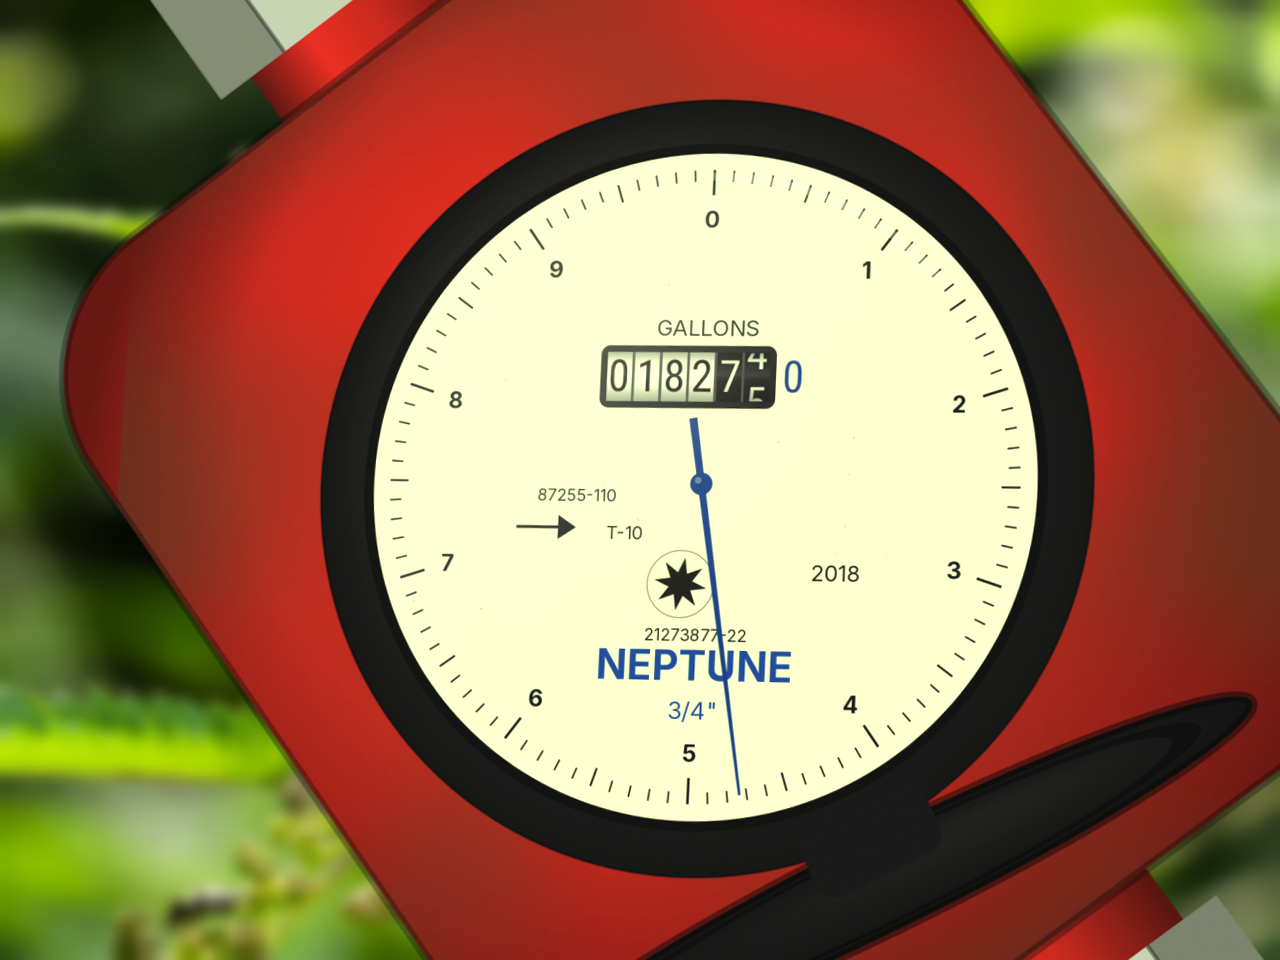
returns gal 182744.7
